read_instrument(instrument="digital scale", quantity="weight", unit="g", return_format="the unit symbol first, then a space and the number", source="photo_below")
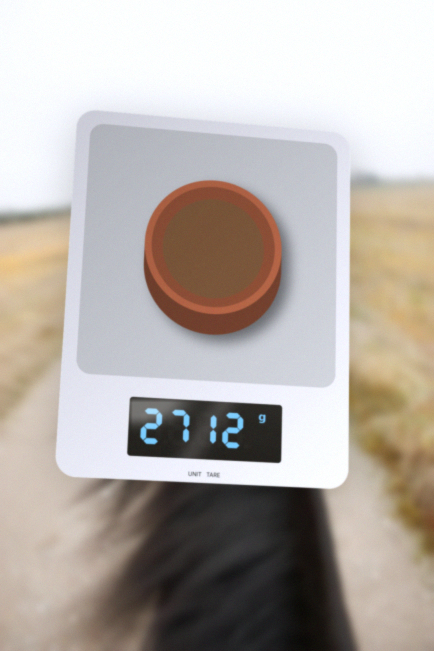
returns g 2712
